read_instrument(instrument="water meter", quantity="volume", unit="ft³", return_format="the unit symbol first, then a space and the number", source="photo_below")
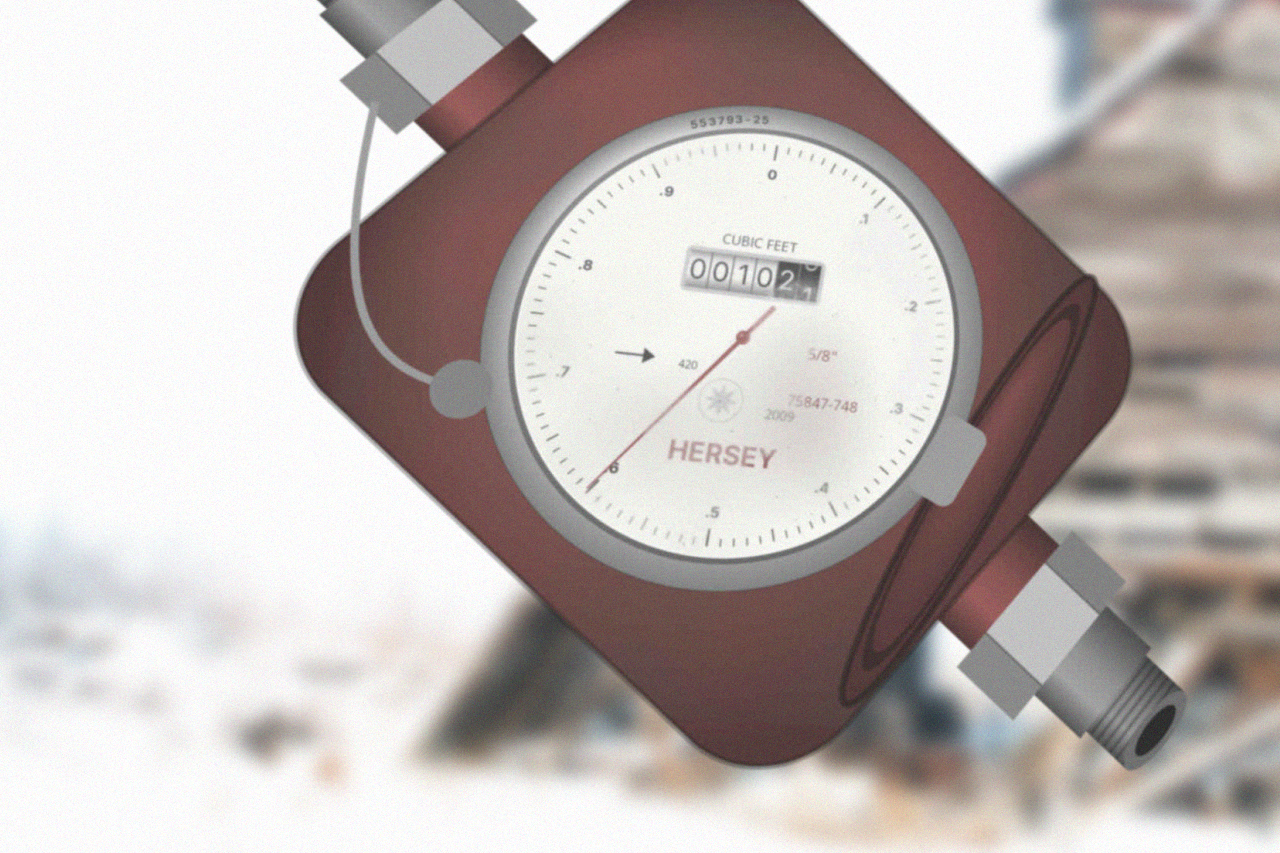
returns ft³ 1020.60
